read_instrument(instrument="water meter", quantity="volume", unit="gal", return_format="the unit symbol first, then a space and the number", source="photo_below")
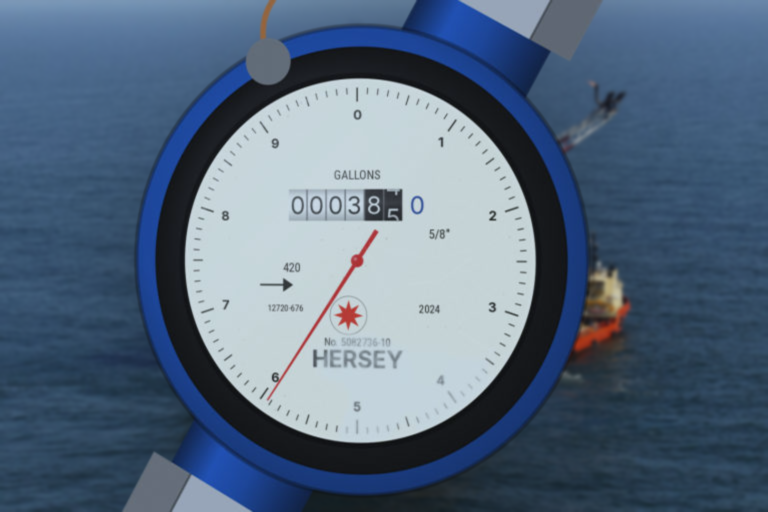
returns gal 3845.9
